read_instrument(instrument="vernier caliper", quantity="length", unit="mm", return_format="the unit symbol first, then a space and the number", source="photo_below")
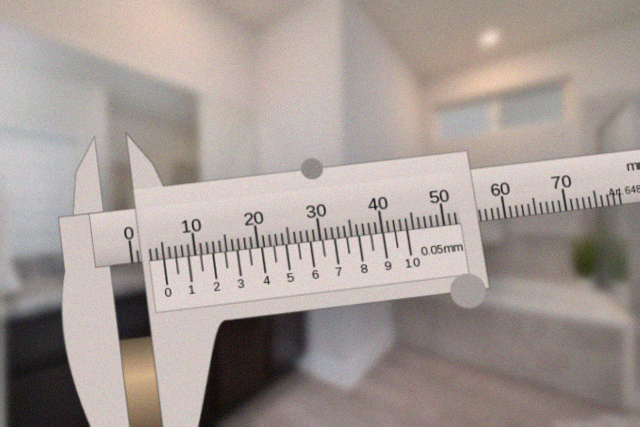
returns mm 5.0
